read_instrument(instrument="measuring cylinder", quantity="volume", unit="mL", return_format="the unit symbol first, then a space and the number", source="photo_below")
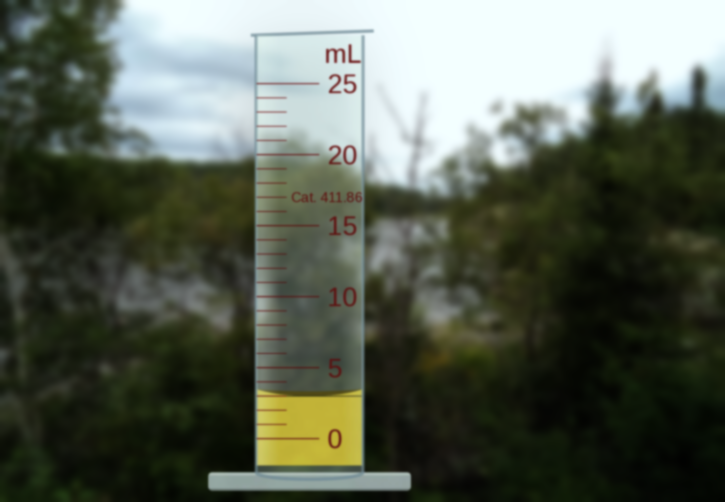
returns mL 3
